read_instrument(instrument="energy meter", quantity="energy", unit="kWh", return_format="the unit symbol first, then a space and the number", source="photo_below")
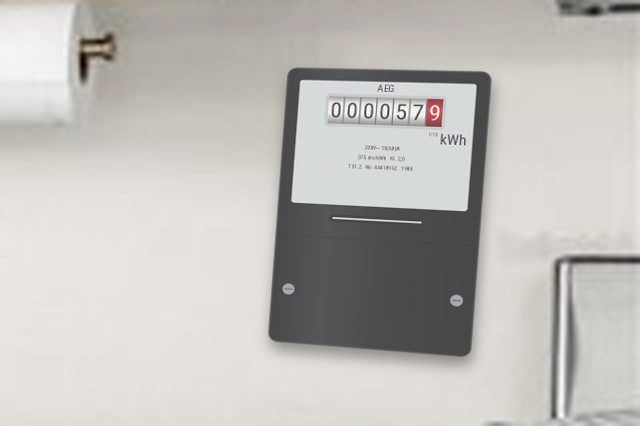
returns kWh 57.9
